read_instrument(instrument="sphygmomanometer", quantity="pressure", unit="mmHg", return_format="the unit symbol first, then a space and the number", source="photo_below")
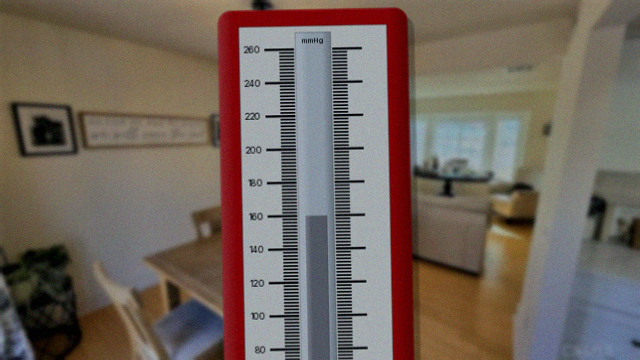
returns mmHg 160
